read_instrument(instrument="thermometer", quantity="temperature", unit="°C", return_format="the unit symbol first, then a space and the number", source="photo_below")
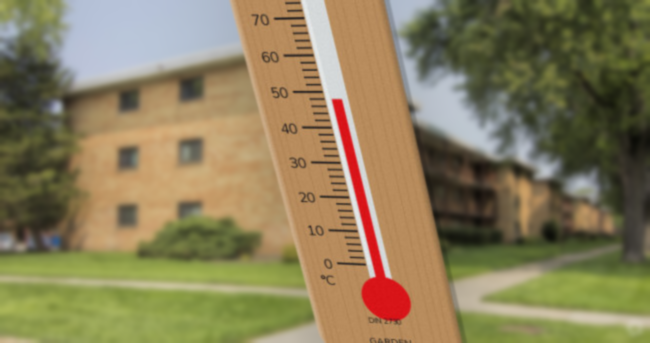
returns °C 48
